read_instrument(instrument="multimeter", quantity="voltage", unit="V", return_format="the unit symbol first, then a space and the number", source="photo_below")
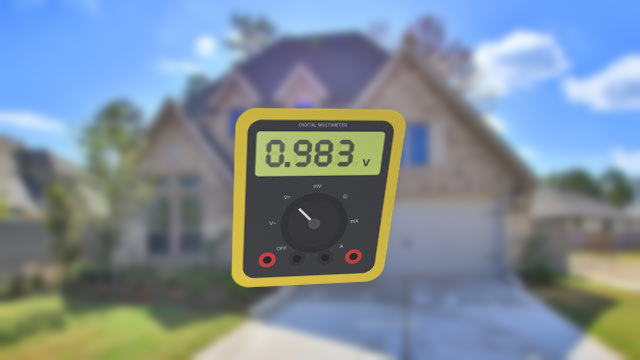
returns V 0.983
